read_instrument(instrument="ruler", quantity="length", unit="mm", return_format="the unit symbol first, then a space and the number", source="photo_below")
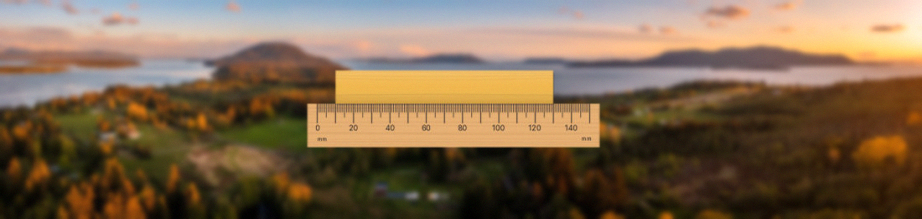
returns mm 120
